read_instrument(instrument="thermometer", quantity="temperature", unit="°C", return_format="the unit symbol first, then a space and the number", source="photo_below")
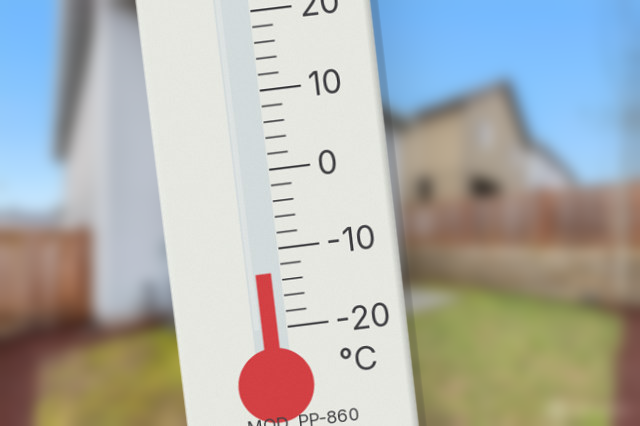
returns °C -13
